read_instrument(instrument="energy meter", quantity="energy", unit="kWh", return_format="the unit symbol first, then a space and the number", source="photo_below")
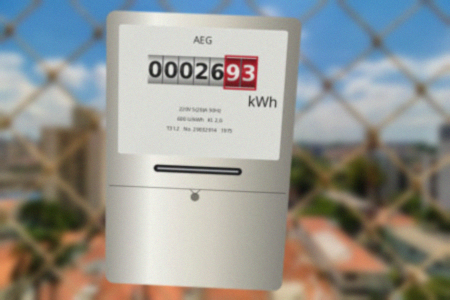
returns kWh 26.93
